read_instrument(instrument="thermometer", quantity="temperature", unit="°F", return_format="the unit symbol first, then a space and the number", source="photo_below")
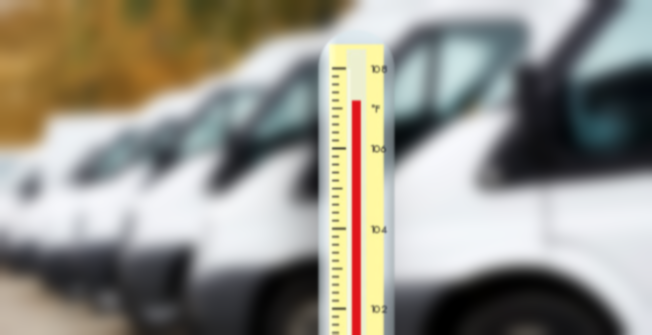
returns °F 107.2
